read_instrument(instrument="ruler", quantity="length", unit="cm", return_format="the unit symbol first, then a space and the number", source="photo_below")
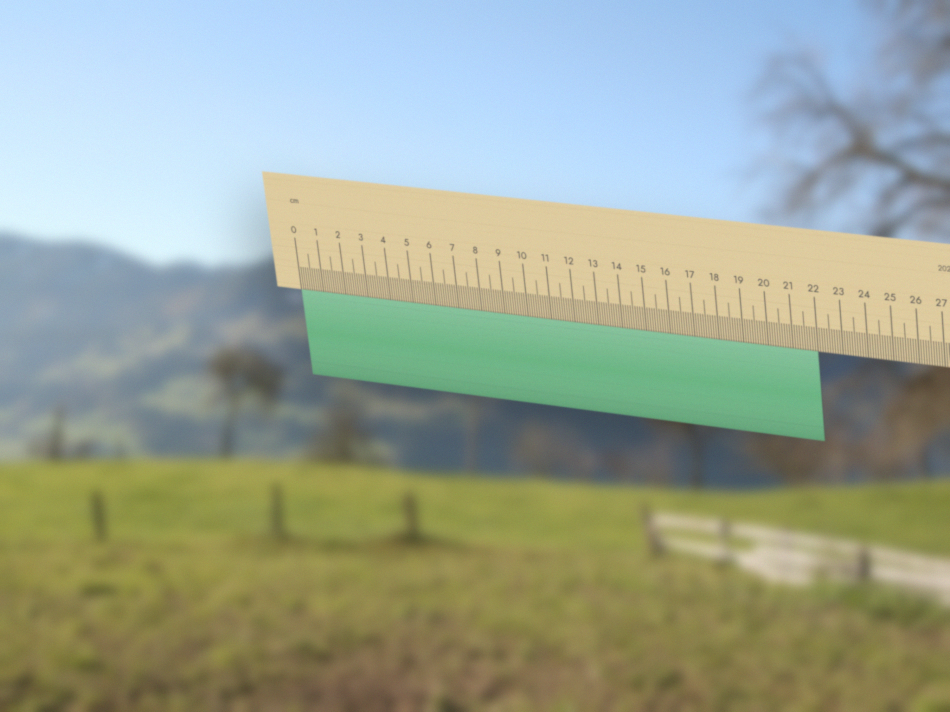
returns cm 22
